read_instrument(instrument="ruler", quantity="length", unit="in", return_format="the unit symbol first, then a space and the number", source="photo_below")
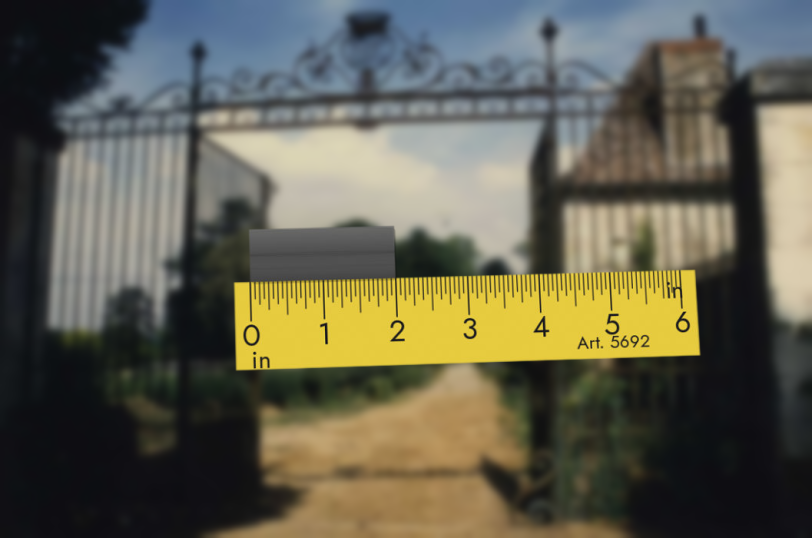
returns in 2
